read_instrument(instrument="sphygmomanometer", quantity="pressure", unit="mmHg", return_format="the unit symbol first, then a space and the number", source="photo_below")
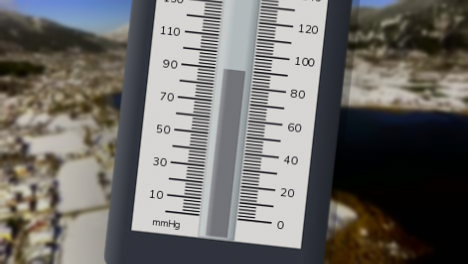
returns mmHg 90
